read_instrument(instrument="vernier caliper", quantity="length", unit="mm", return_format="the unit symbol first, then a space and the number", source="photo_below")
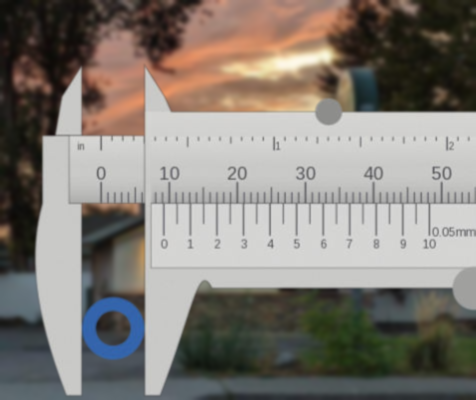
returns mm 9.2
